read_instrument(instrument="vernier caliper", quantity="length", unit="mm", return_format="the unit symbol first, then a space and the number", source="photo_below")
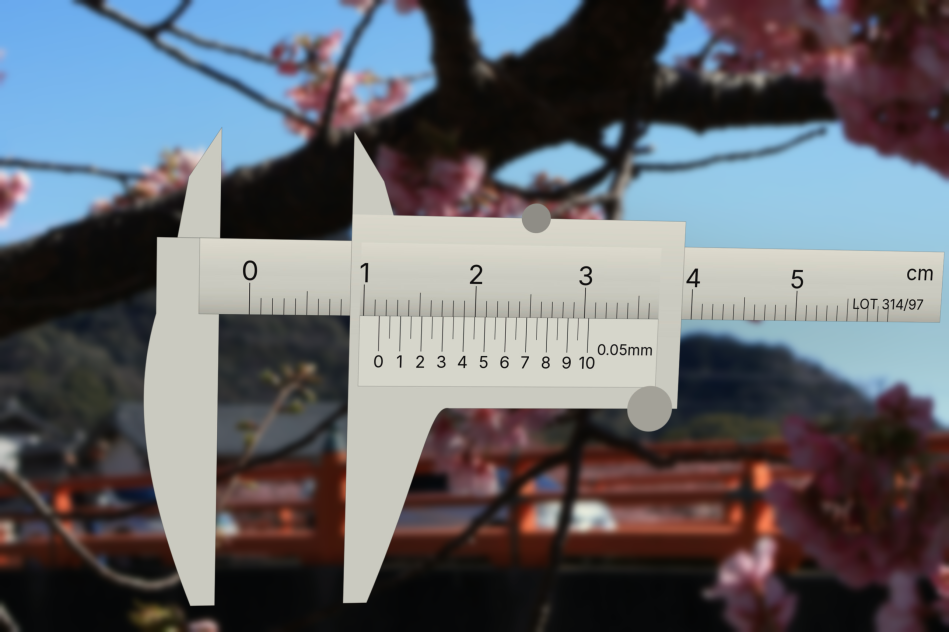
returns mm 11.4
